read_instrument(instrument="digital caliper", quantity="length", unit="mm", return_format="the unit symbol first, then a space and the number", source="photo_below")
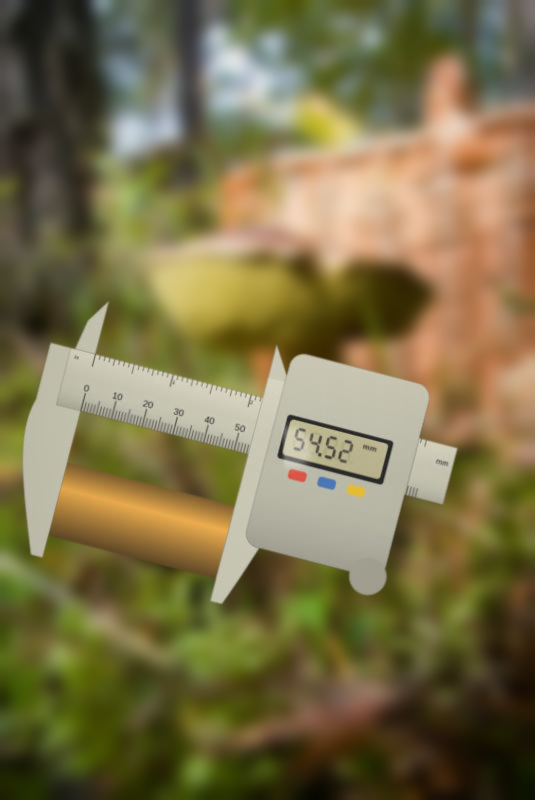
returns mm 54.52
